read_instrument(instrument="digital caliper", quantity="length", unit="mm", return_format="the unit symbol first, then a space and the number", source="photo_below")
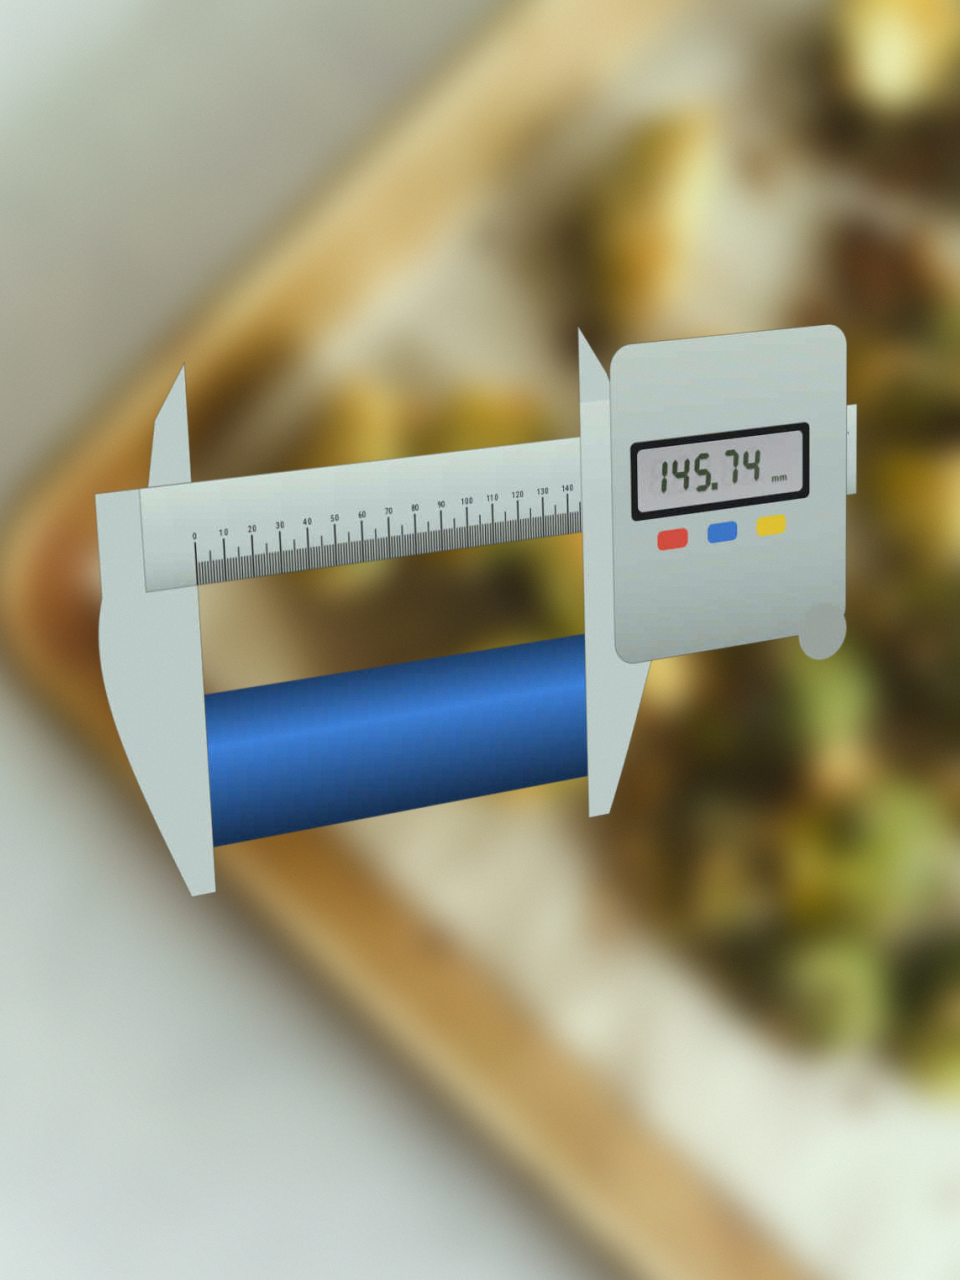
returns mm 145.74
